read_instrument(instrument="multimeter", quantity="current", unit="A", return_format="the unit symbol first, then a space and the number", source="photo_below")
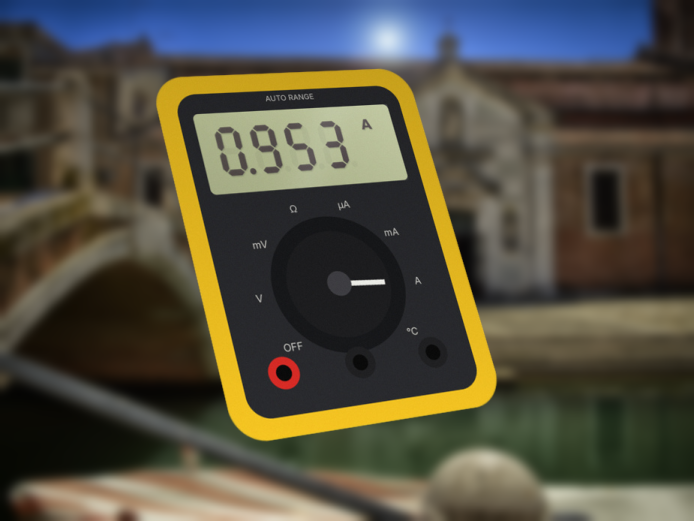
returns A 0.953
